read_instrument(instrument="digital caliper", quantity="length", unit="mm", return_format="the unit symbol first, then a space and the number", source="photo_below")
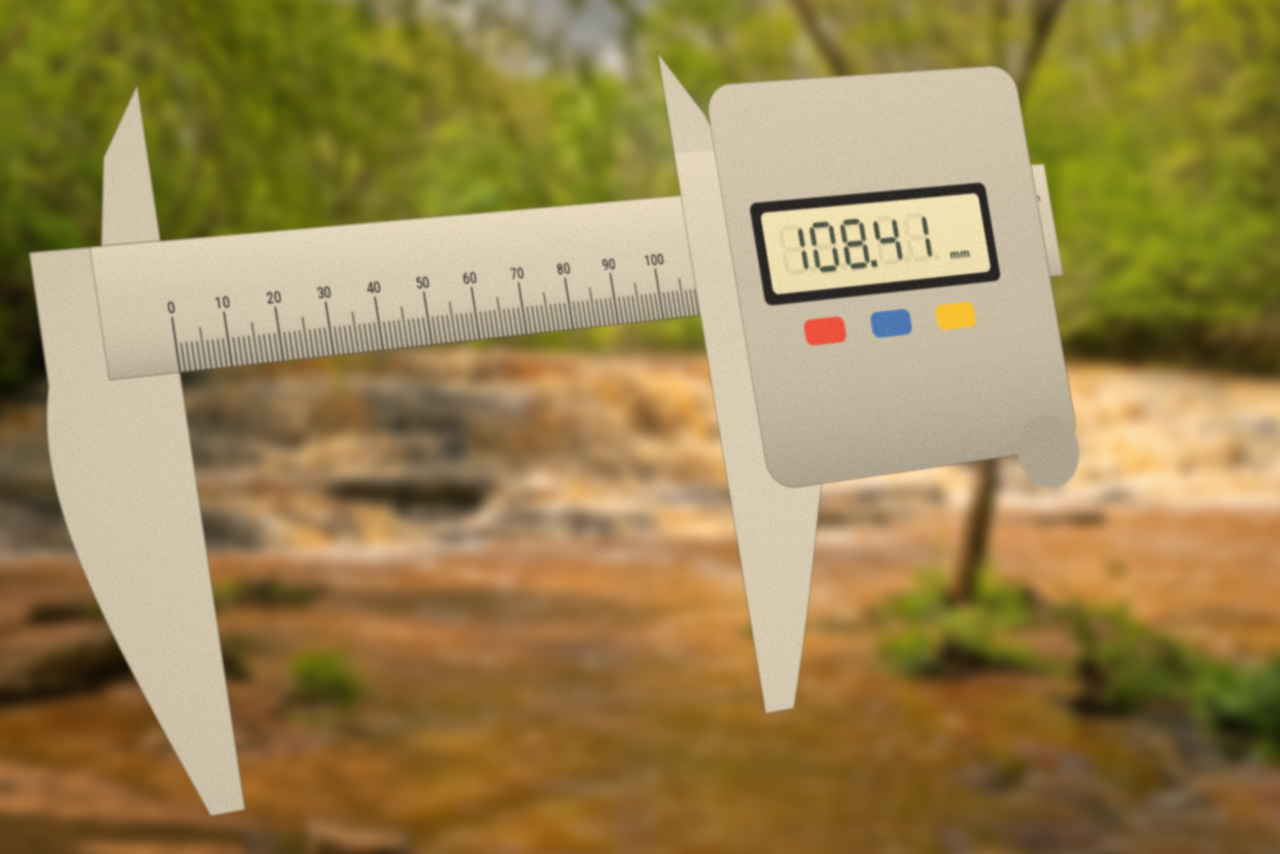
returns mm 108.41
